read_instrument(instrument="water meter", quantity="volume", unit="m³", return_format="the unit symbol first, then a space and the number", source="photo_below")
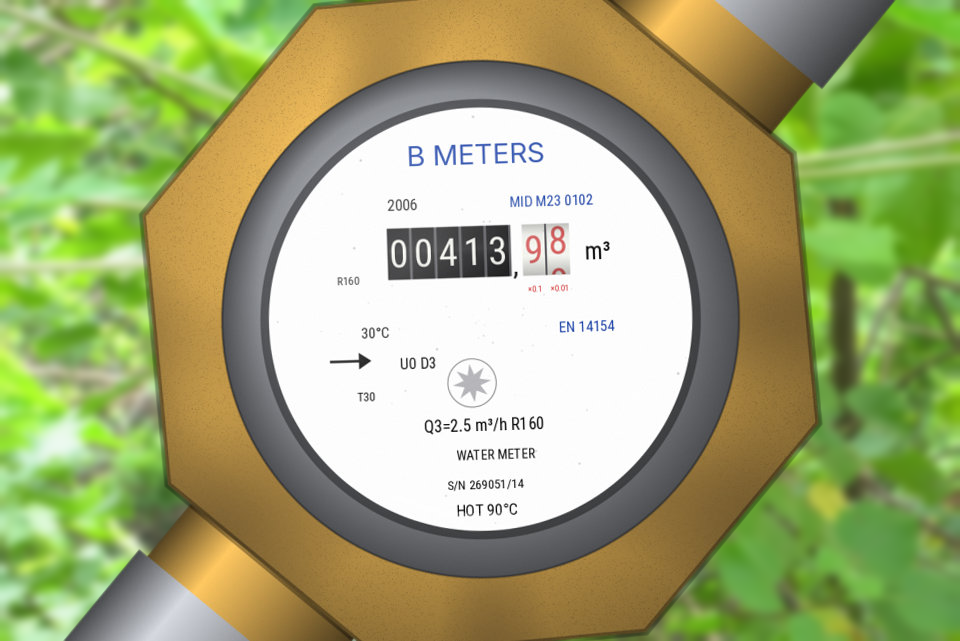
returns m³ 413.98
